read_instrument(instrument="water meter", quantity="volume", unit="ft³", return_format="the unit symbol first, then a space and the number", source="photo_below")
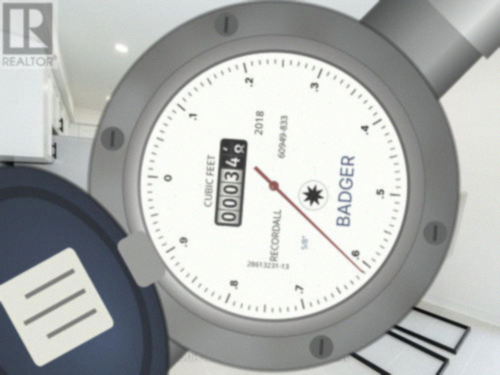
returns ft³ 347.61
